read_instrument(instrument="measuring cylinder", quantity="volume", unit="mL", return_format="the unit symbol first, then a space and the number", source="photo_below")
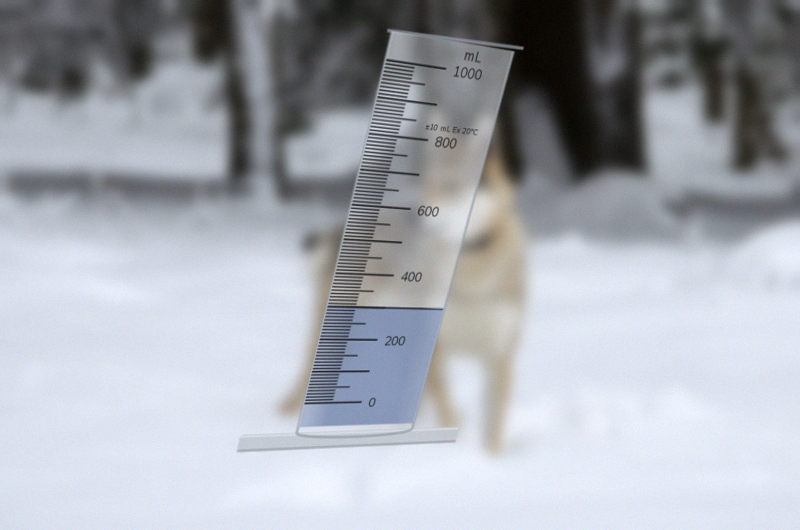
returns mL 300
